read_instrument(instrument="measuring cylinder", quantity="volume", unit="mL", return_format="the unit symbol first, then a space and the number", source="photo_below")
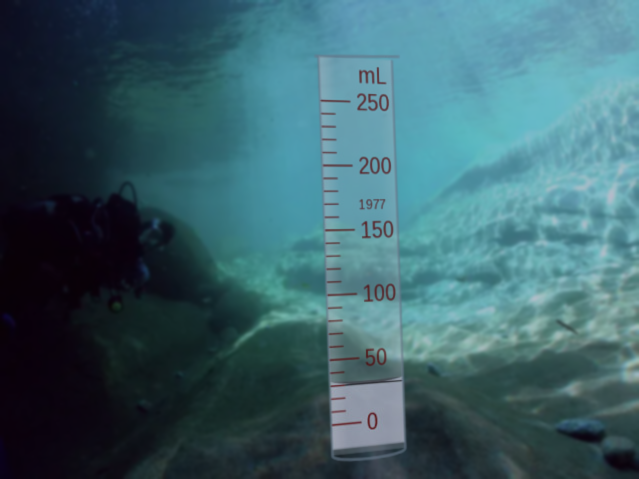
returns mL 30
